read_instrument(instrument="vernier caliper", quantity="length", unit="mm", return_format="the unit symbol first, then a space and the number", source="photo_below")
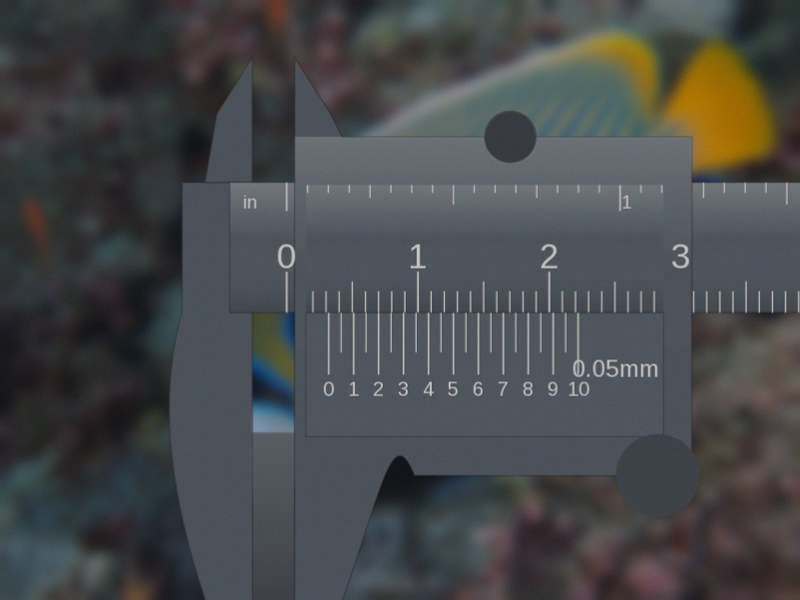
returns mm 3.2
